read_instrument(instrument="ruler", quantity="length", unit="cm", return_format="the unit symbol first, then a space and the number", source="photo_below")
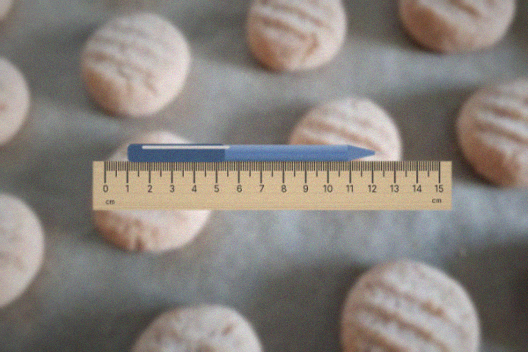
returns cm 11.5
